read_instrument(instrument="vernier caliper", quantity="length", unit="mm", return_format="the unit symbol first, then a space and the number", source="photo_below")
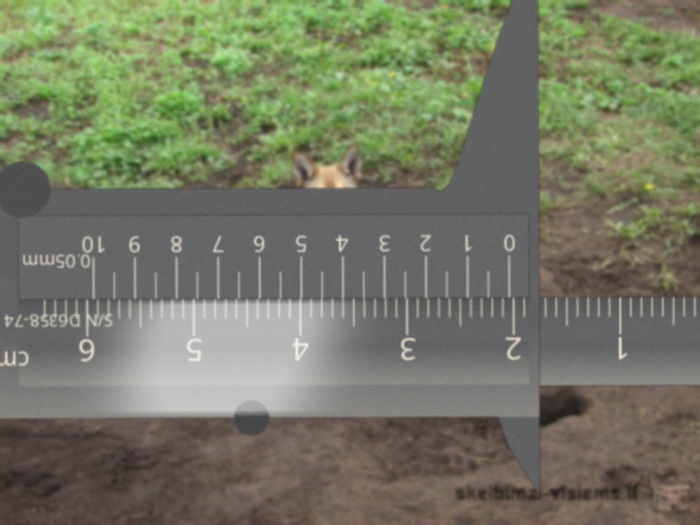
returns mm 20.4
